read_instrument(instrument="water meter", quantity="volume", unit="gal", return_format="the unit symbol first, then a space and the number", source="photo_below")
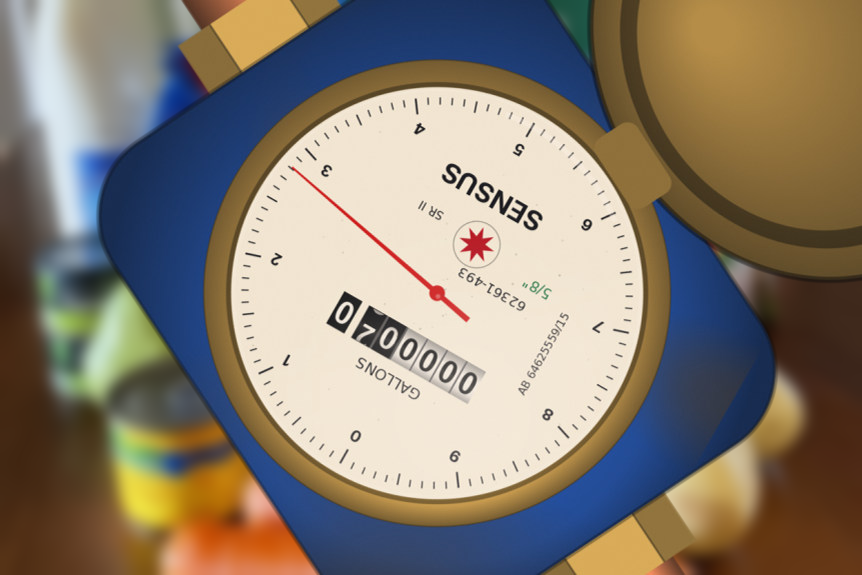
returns gal 22.8
